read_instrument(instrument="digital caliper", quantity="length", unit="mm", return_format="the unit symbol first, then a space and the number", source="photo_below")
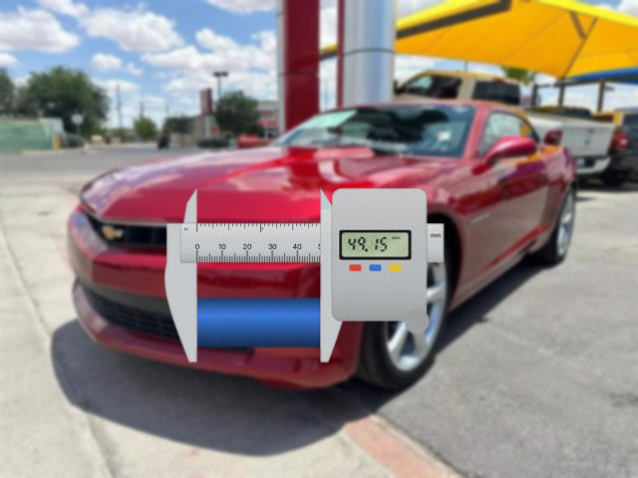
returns mm 49.15
